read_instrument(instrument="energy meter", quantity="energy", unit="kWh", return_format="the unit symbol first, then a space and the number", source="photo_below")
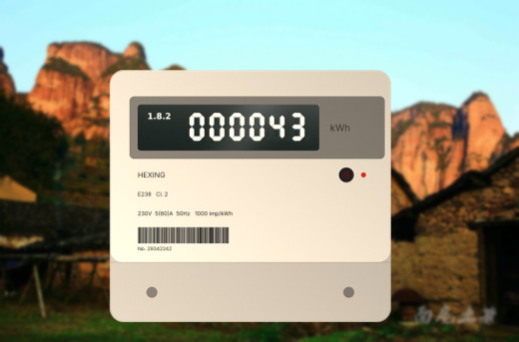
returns kWh 43
